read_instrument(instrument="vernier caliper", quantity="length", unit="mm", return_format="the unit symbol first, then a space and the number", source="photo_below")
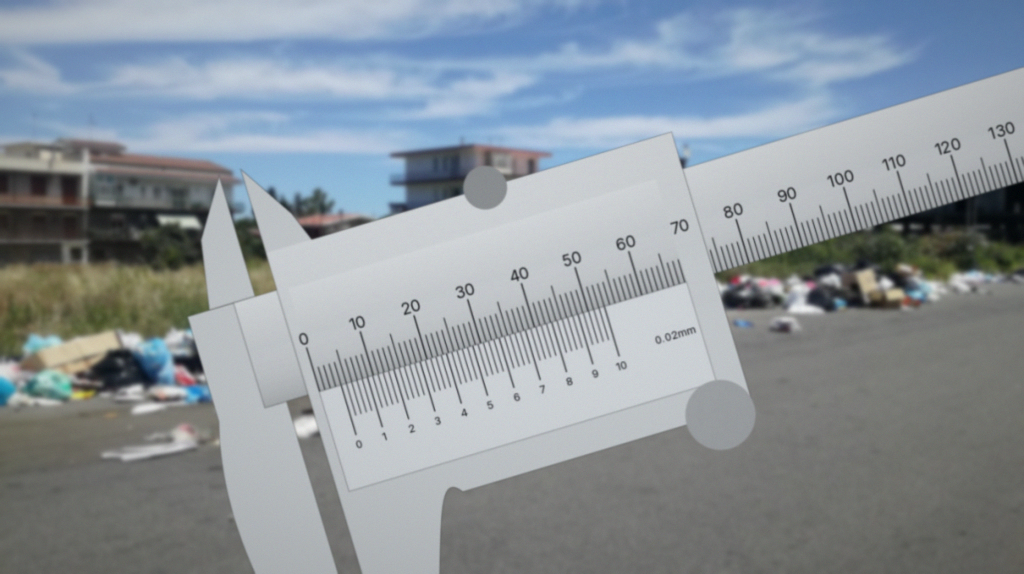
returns mm 4.0
